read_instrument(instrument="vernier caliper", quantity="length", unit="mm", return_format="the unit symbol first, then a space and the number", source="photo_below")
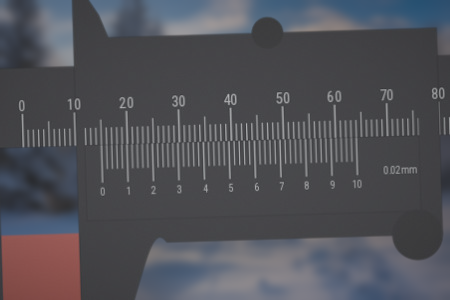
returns mm 15.0
